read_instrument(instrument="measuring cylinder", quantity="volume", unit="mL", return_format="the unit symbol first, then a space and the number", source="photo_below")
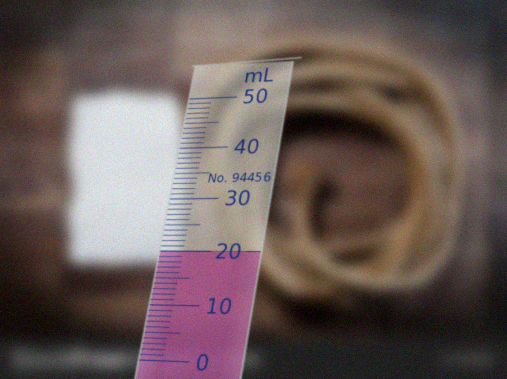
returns mL 20
